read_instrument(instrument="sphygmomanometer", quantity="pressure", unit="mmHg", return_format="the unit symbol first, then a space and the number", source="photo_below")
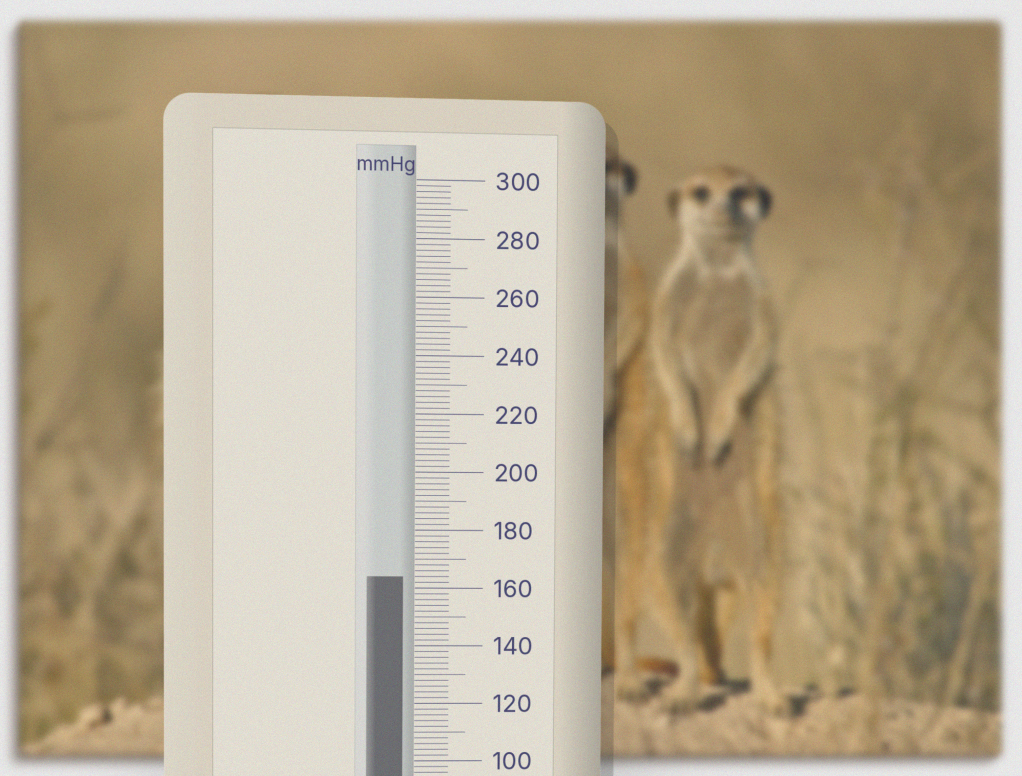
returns mmHg 164
